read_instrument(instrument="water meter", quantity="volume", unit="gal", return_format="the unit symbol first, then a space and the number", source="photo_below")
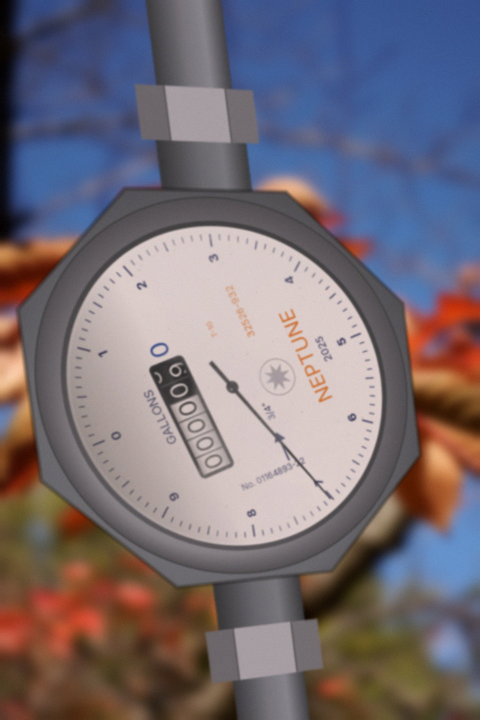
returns gal 87.0
